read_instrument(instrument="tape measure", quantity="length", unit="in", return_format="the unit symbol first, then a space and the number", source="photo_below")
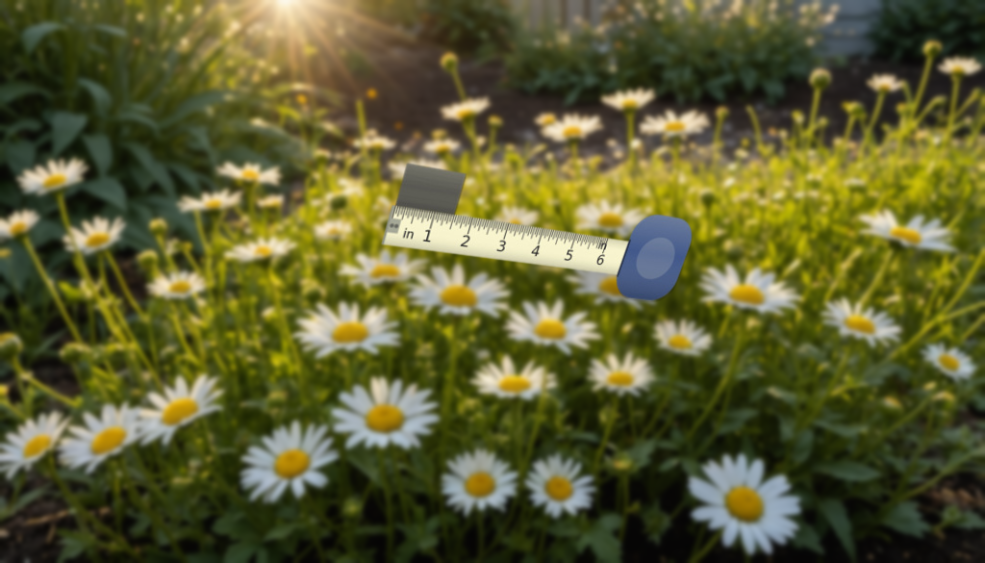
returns in 1.5
